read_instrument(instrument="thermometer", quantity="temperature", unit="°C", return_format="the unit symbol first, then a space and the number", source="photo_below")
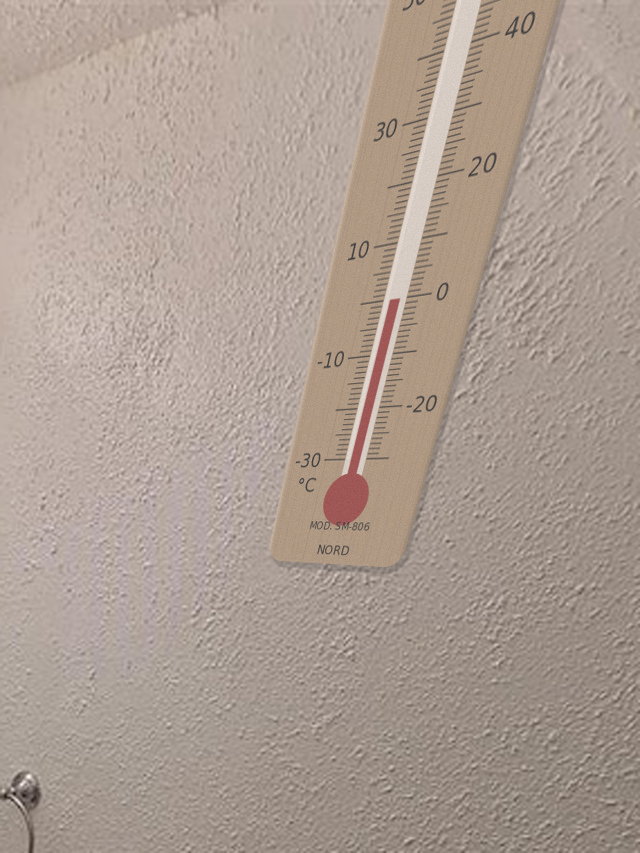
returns °C 0
